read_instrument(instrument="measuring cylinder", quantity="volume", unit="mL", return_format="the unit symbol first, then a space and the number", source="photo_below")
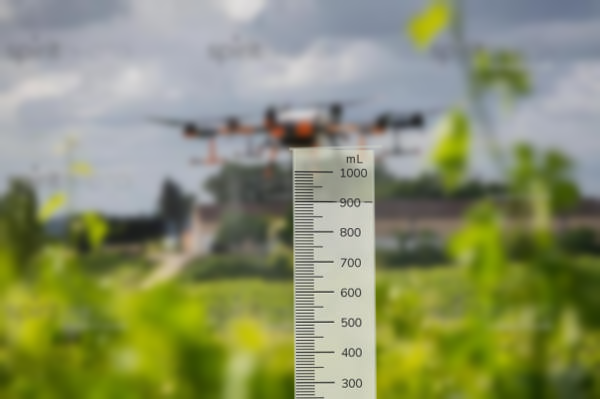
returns mL 900
